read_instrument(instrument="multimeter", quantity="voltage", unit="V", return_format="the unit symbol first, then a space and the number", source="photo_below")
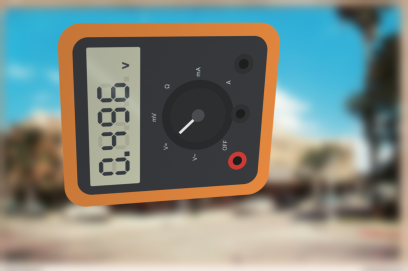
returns V 0.496
